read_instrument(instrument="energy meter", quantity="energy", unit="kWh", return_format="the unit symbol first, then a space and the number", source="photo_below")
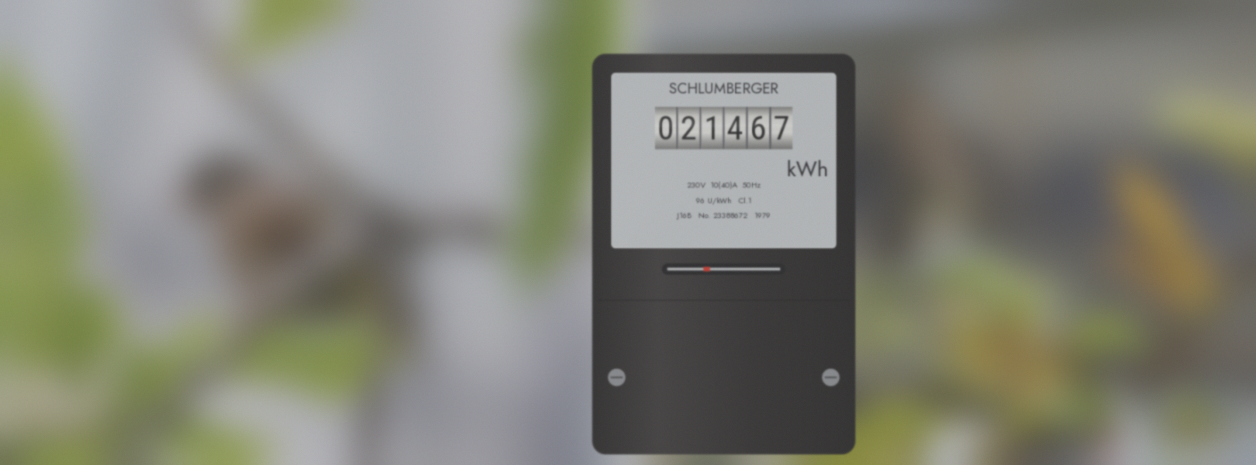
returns kWh 21467
